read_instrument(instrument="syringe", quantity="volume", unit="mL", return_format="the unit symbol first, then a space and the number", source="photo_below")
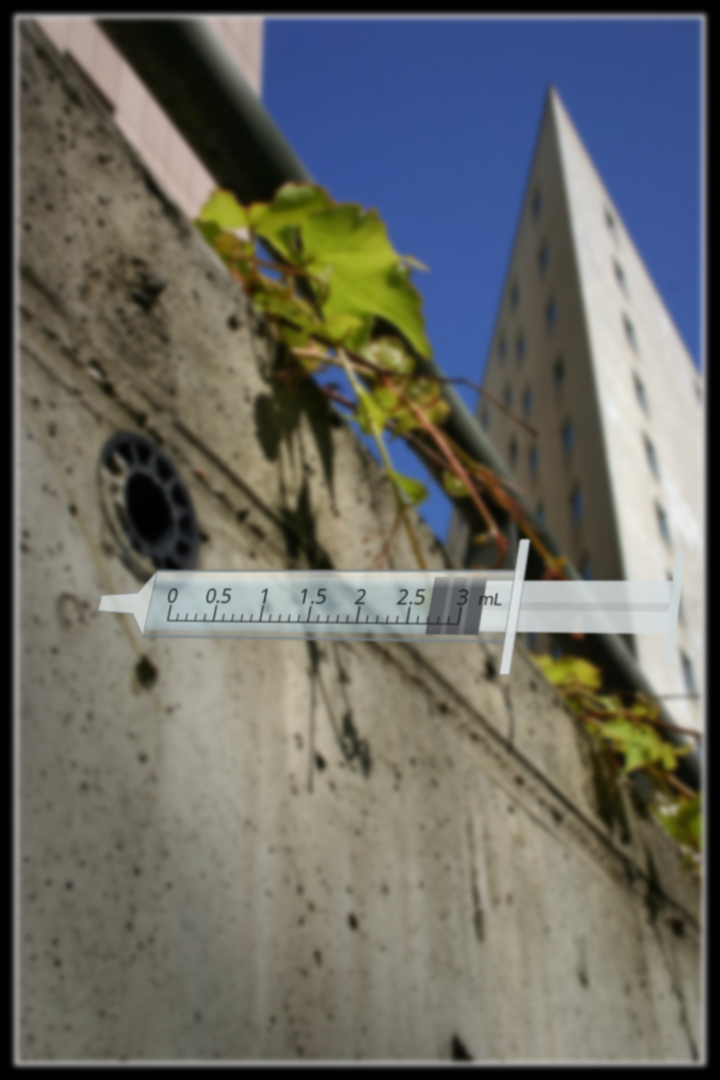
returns mL 2.7
